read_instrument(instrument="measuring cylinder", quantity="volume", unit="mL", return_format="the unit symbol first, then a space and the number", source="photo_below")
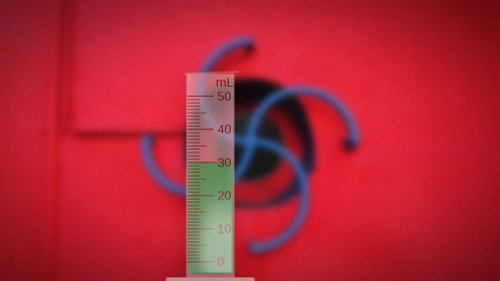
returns mL 30
